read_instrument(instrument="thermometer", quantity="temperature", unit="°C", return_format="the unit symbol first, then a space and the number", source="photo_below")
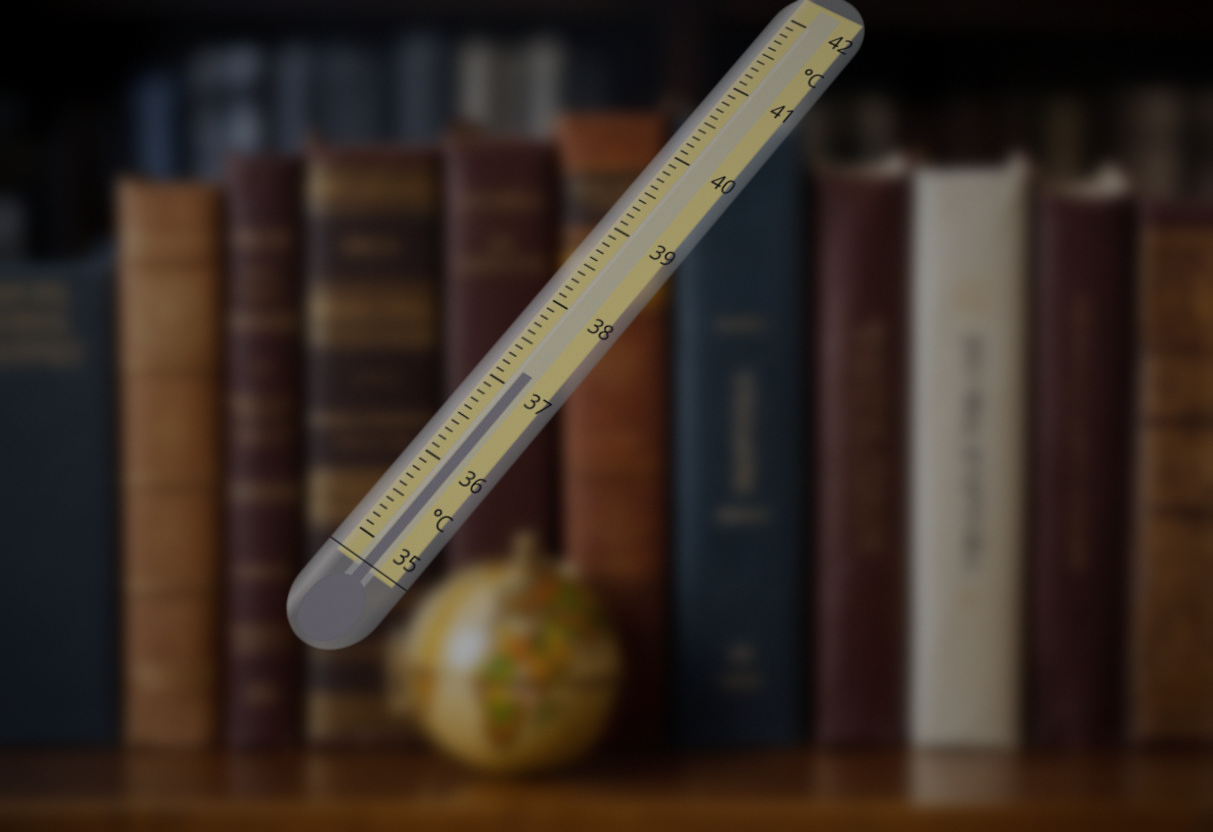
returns °C 37.2
